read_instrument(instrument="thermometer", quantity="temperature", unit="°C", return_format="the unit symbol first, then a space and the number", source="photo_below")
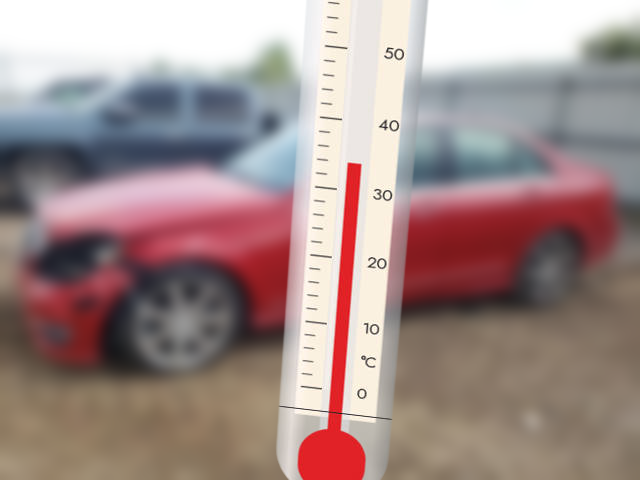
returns °C 34
